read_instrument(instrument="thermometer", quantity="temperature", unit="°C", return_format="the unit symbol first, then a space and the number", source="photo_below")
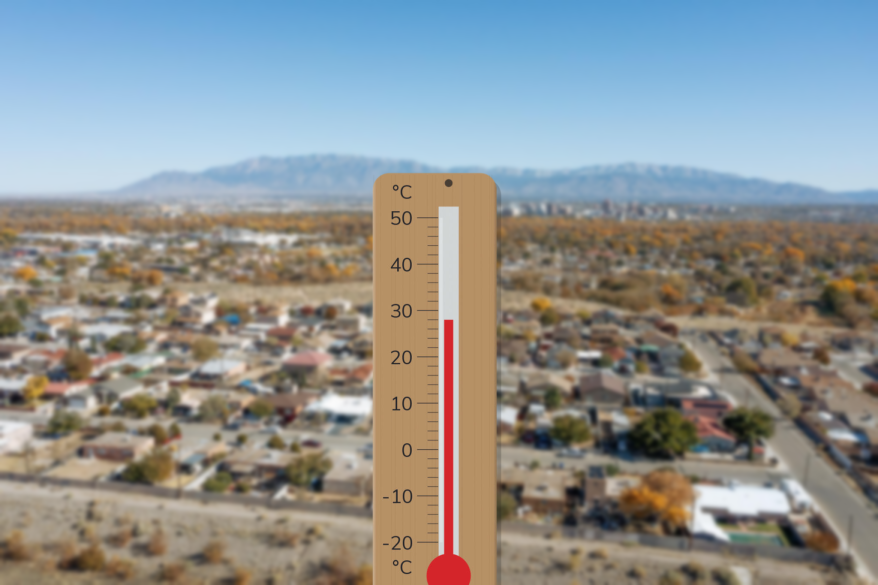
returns °C 28
